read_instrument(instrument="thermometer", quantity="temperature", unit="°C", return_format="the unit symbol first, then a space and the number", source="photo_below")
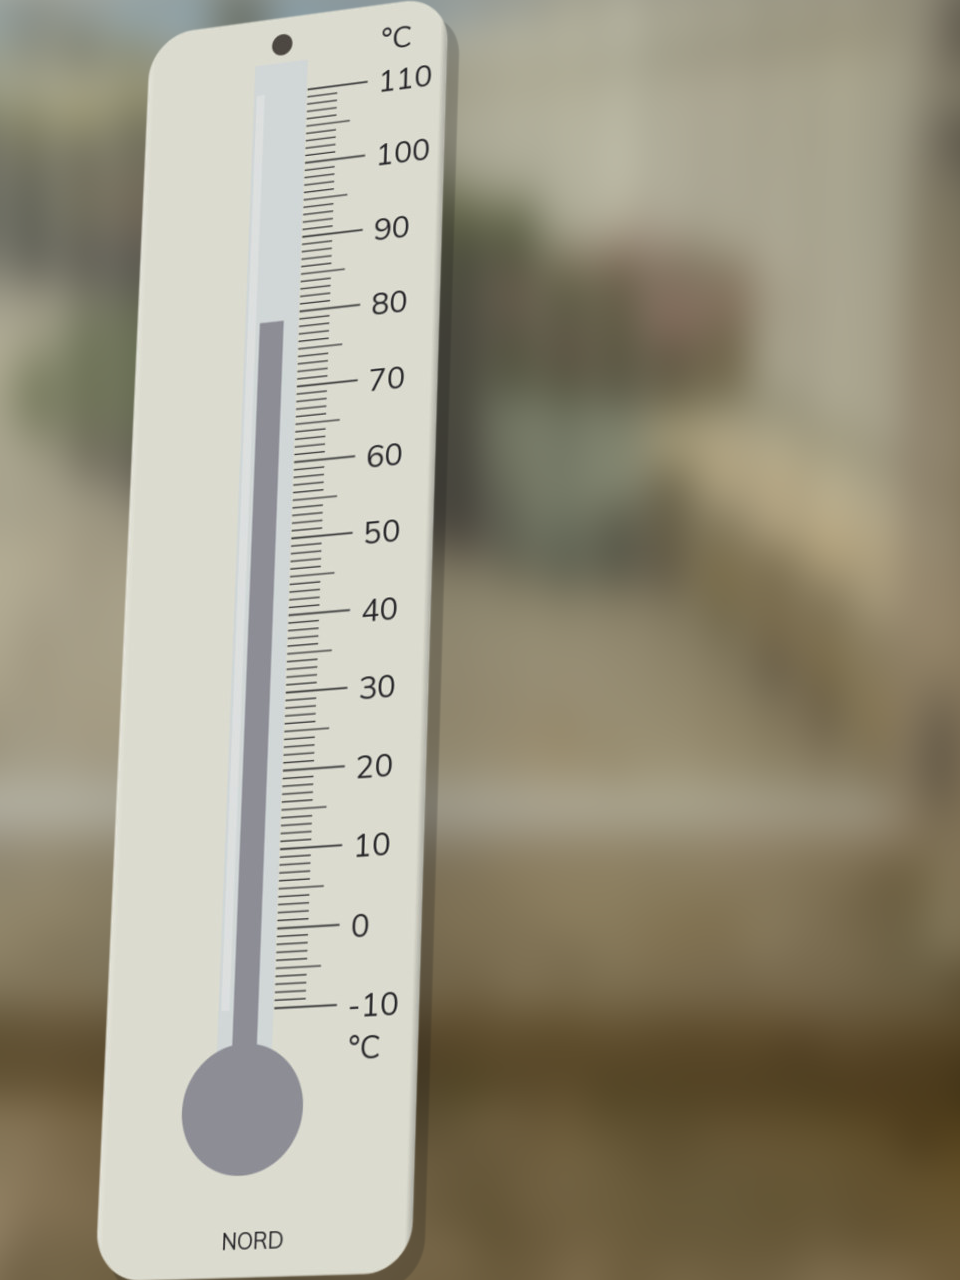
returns °C 79
